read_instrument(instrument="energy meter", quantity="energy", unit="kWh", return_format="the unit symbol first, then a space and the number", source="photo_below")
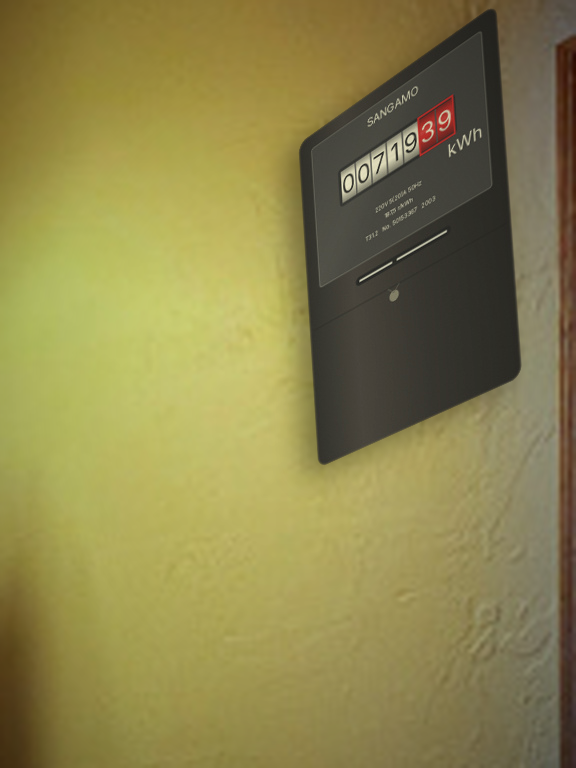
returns kWh 719.39
